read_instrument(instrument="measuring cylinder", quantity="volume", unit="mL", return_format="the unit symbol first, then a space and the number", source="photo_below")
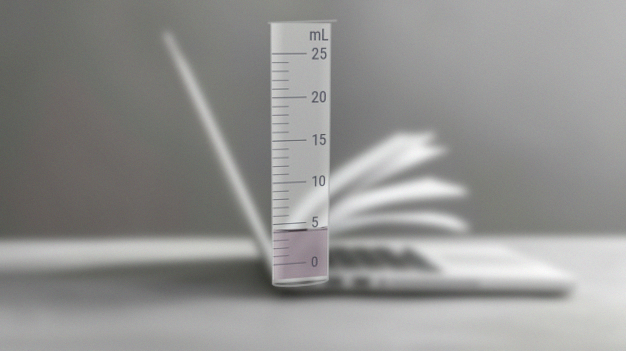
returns mL 4
